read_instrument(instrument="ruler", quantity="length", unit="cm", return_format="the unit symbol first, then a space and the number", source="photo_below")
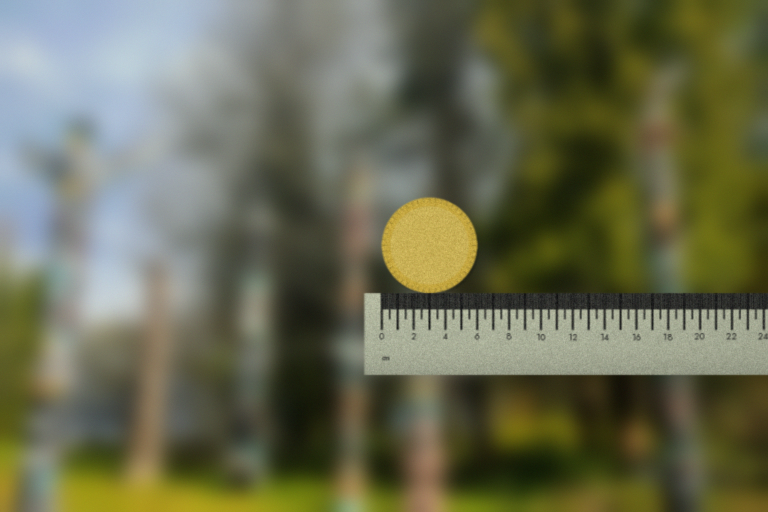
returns cm 6
